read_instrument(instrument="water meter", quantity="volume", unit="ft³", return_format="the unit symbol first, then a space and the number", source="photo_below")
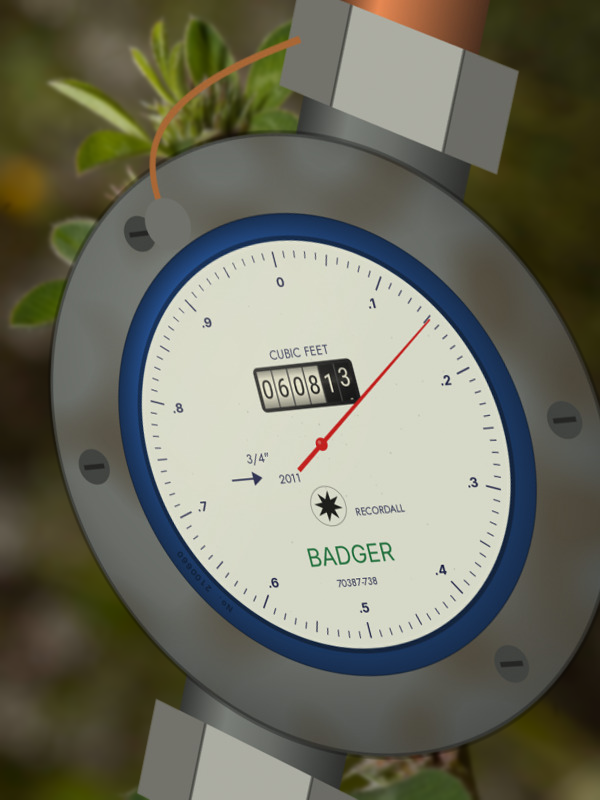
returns ft³ 60813.15
